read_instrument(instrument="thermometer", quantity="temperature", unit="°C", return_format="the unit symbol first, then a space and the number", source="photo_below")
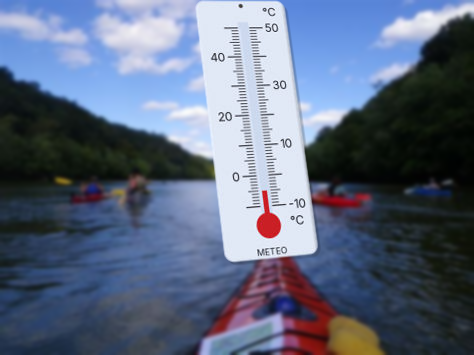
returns °C -5
